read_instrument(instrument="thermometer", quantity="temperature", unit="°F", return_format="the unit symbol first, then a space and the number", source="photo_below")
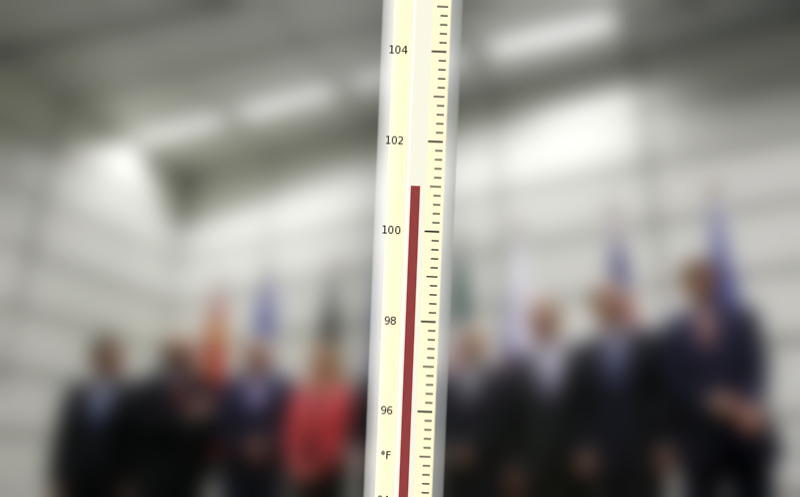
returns °F 101
